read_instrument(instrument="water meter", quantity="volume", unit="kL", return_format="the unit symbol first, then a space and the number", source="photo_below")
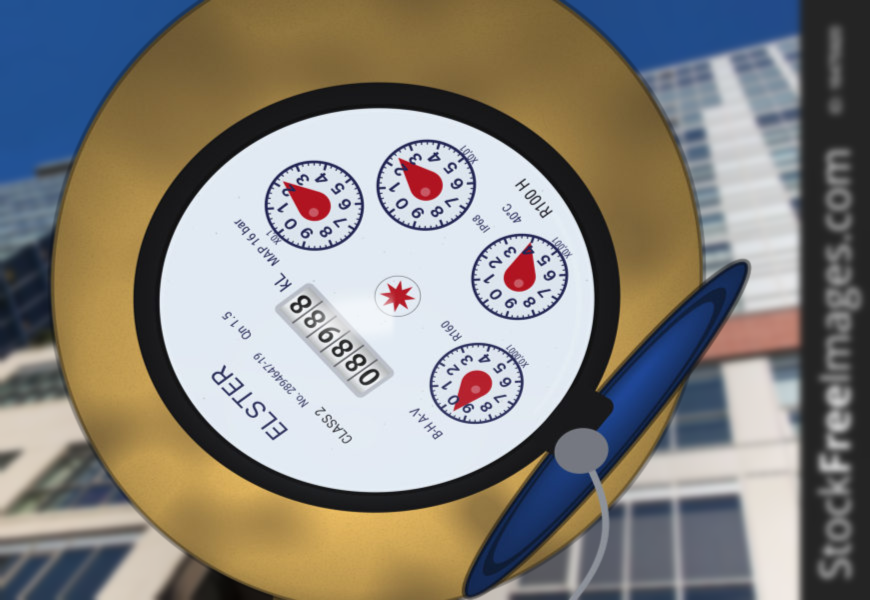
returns kL 88988.2239
